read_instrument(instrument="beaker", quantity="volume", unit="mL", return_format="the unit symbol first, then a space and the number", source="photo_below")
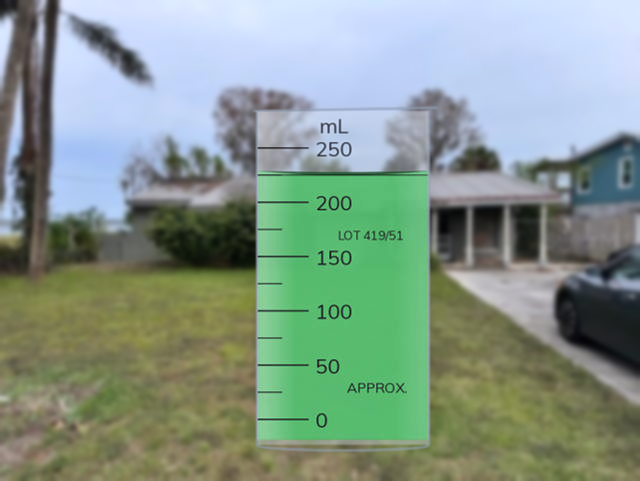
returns mL 225
